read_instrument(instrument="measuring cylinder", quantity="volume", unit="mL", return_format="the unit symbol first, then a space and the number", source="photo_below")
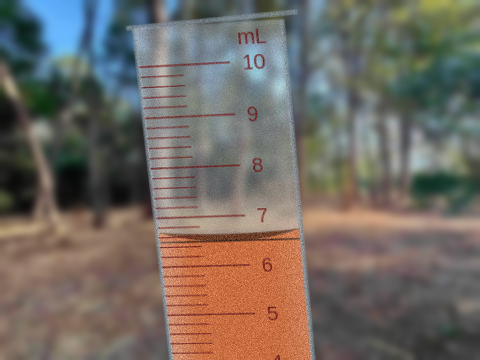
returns mL 6.5
